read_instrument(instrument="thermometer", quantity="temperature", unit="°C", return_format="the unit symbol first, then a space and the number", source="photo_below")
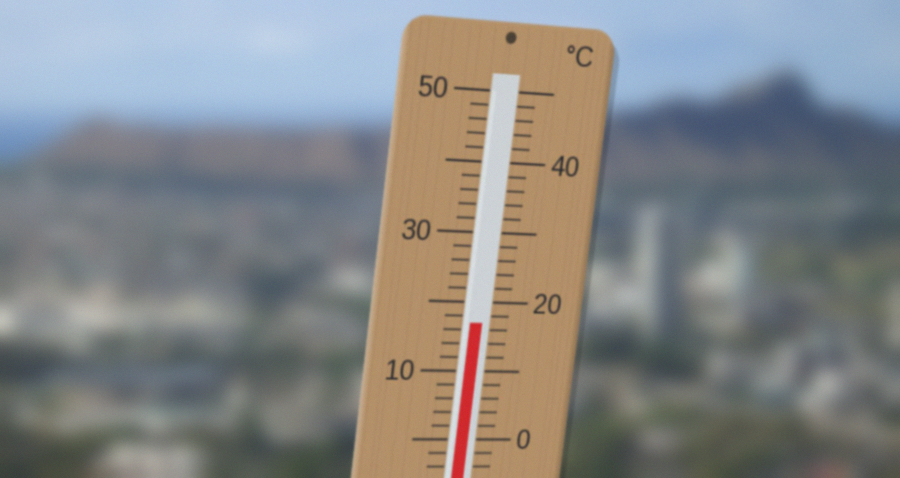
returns °C 17
